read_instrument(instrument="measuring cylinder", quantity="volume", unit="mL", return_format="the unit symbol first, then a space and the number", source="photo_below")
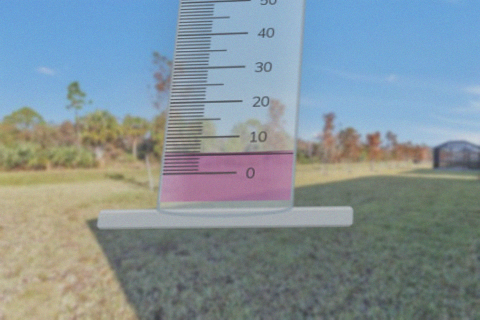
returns mL 5
